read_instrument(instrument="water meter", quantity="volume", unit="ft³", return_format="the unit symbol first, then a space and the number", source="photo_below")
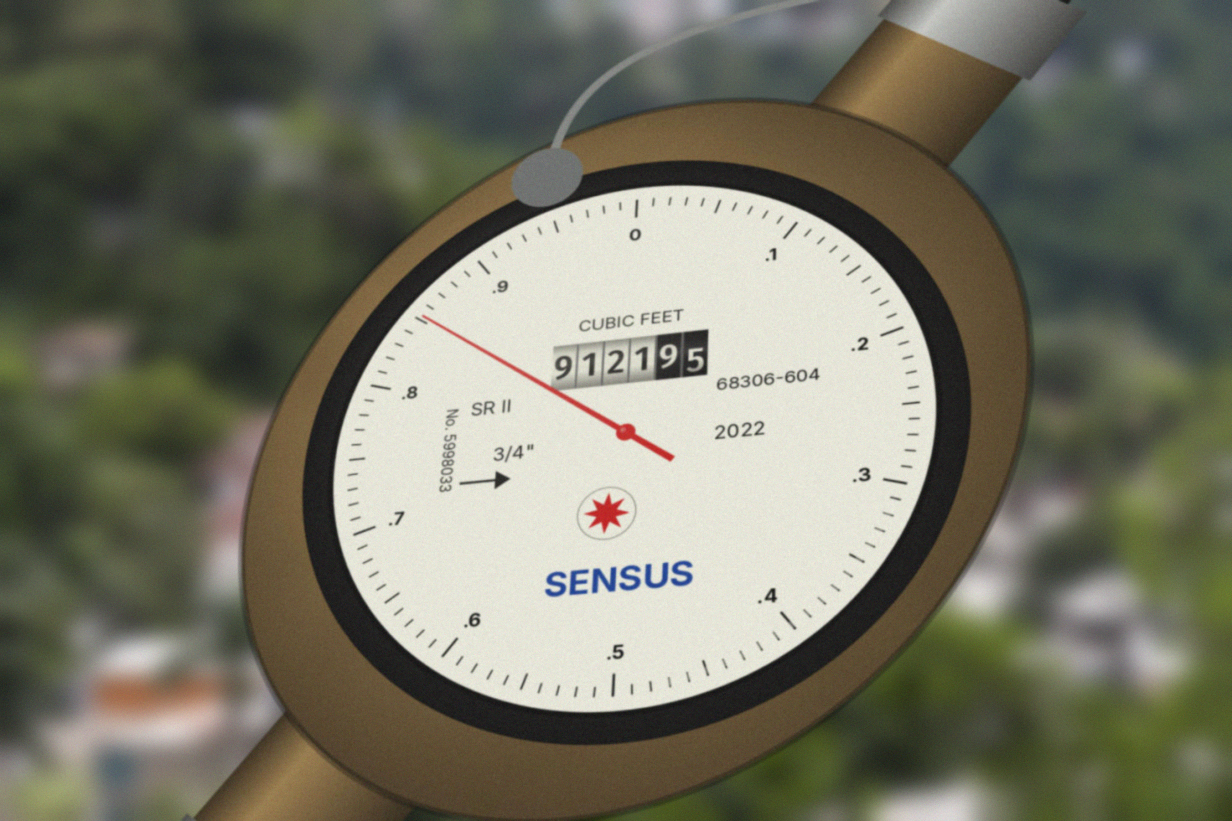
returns ft³ 912194.85
